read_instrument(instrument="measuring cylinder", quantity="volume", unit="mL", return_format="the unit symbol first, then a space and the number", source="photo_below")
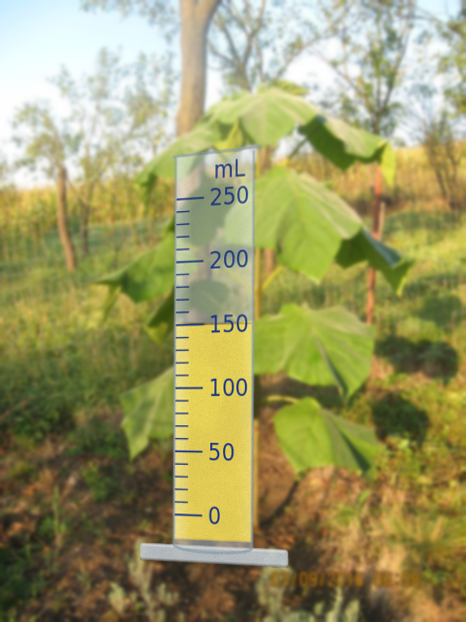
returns mL 150
